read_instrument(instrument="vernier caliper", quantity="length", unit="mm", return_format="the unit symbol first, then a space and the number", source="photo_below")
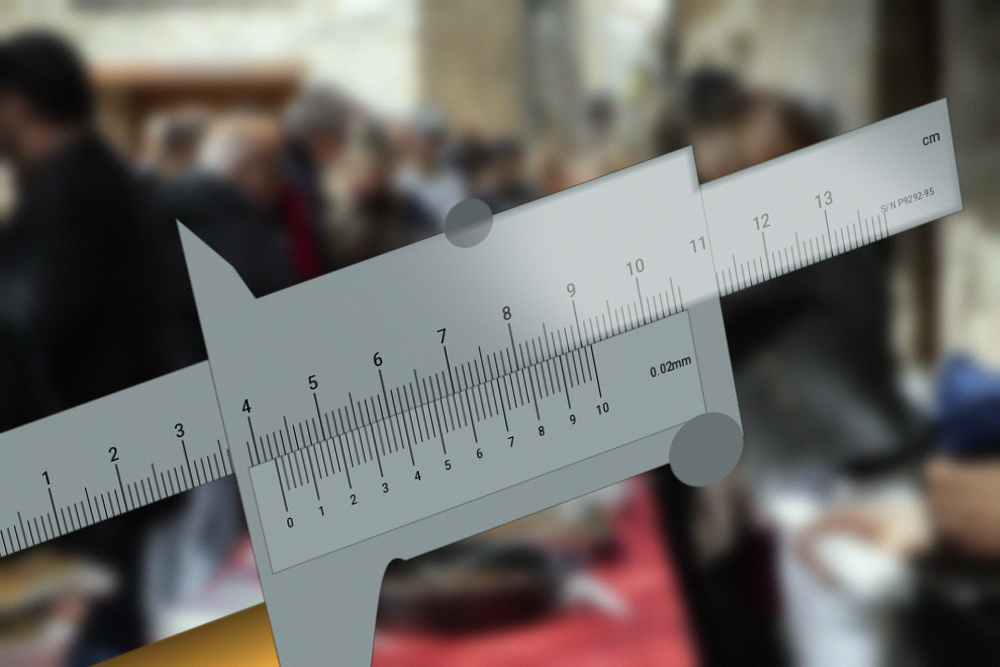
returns mm 42.4
